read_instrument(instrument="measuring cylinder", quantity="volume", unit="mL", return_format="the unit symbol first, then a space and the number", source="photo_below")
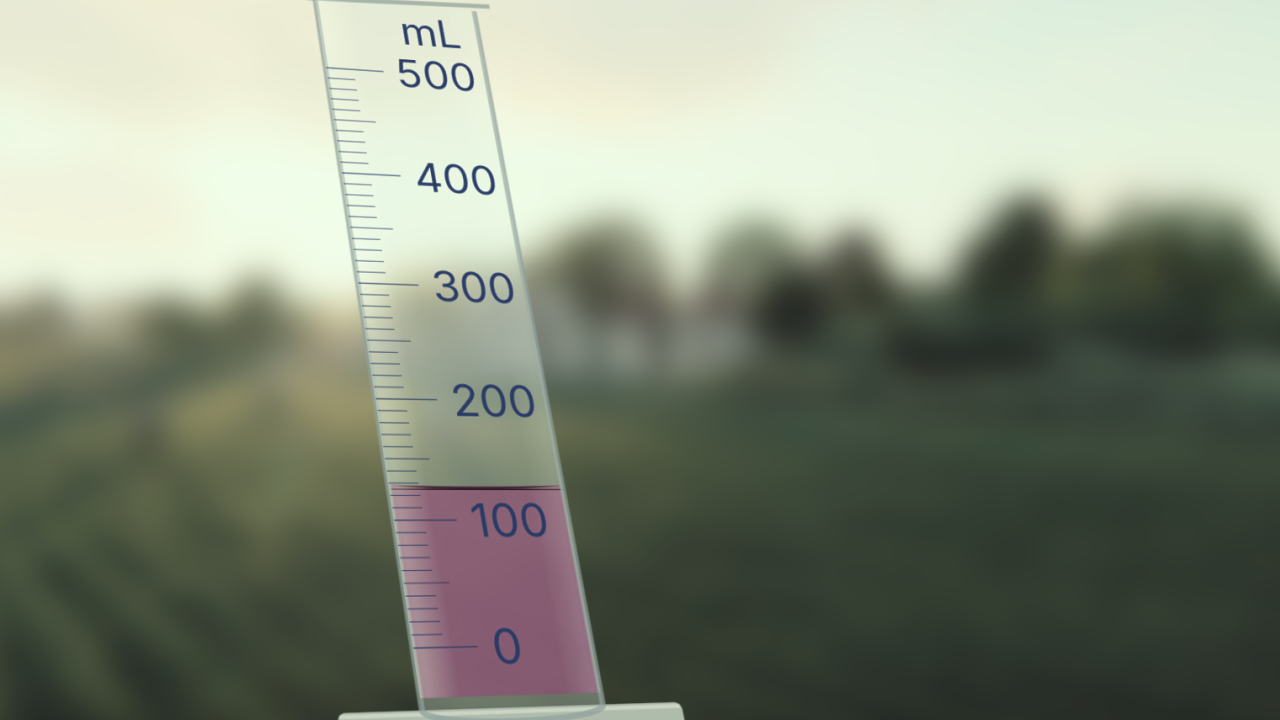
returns mL 125
